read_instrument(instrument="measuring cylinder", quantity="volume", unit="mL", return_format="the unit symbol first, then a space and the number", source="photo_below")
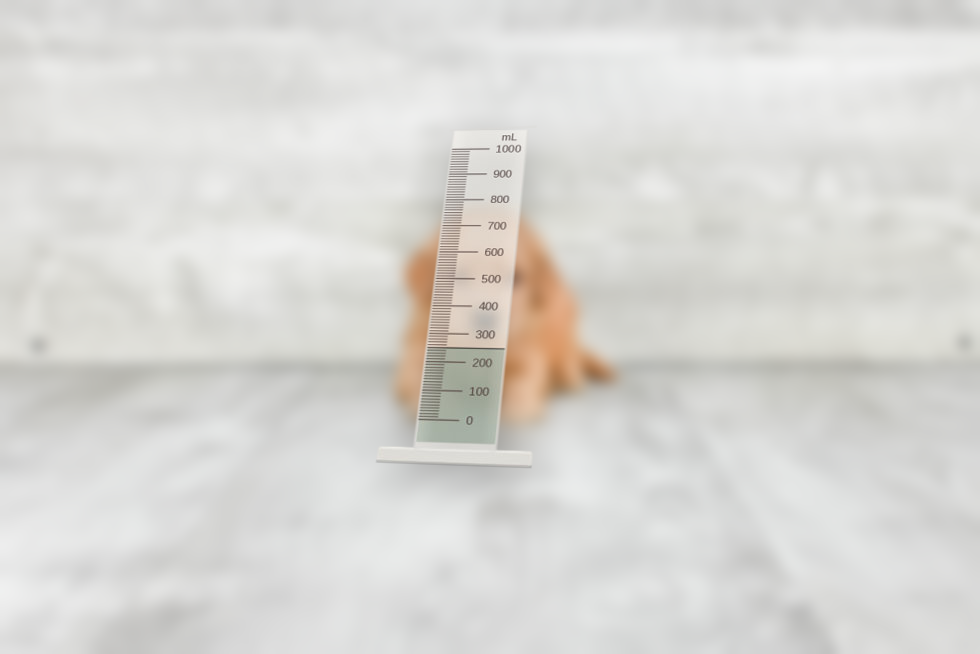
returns mL 250
